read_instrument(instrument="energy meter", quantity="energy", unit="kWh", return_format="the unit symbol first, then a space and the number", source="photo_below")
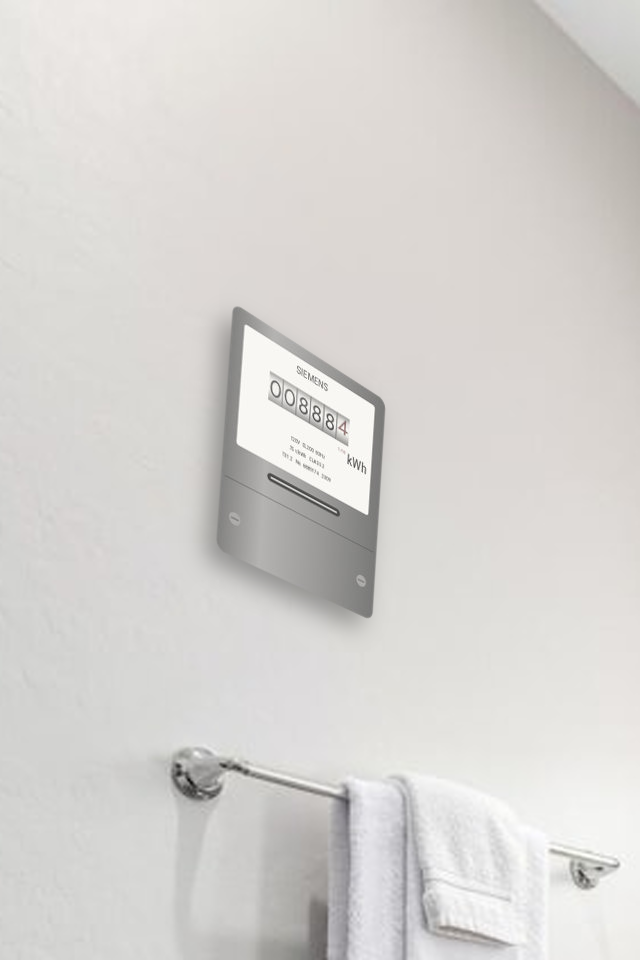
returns kWh 888.4
